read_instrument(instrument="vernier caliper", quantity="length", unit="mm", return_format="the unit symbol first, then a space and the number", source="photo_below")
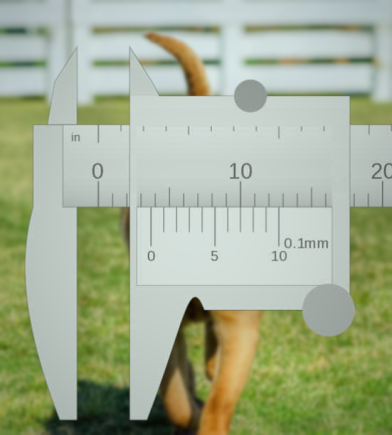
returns mm 3.7
